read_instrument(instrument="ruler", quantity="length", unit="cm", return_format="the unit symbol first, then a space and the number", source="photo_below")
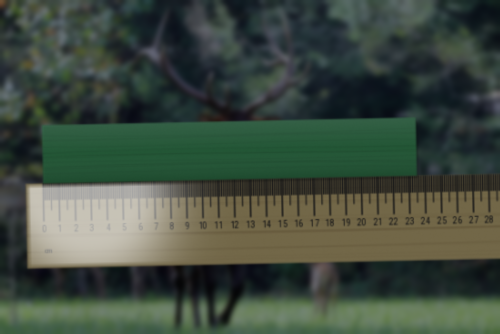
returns cm 23.5
